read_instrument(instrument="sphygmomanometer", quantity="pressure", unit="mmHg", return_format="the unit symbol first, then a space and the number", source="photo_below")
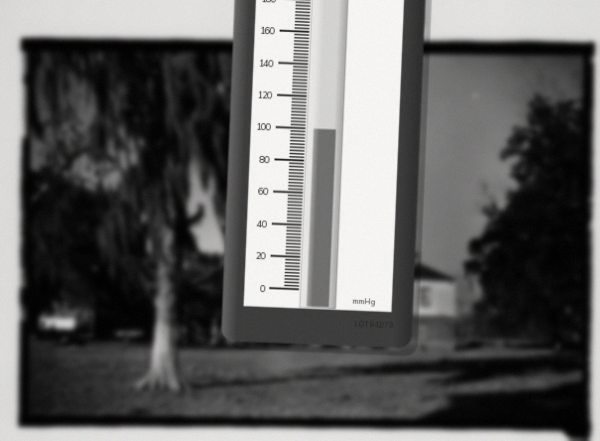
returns mmHg 100
